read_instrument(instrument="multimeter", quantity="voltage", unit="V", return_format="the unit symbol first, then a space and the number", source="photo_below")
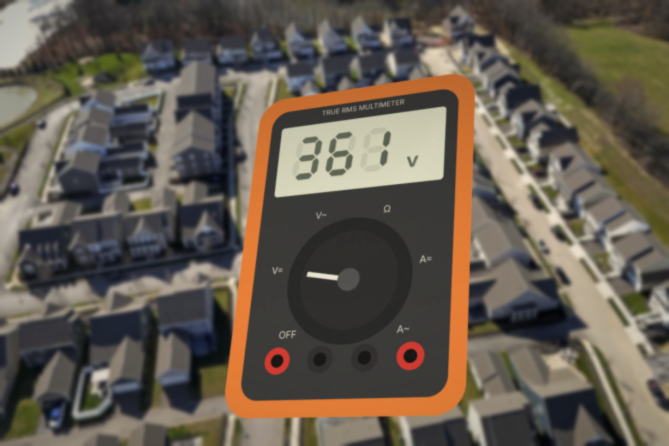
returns V 361
